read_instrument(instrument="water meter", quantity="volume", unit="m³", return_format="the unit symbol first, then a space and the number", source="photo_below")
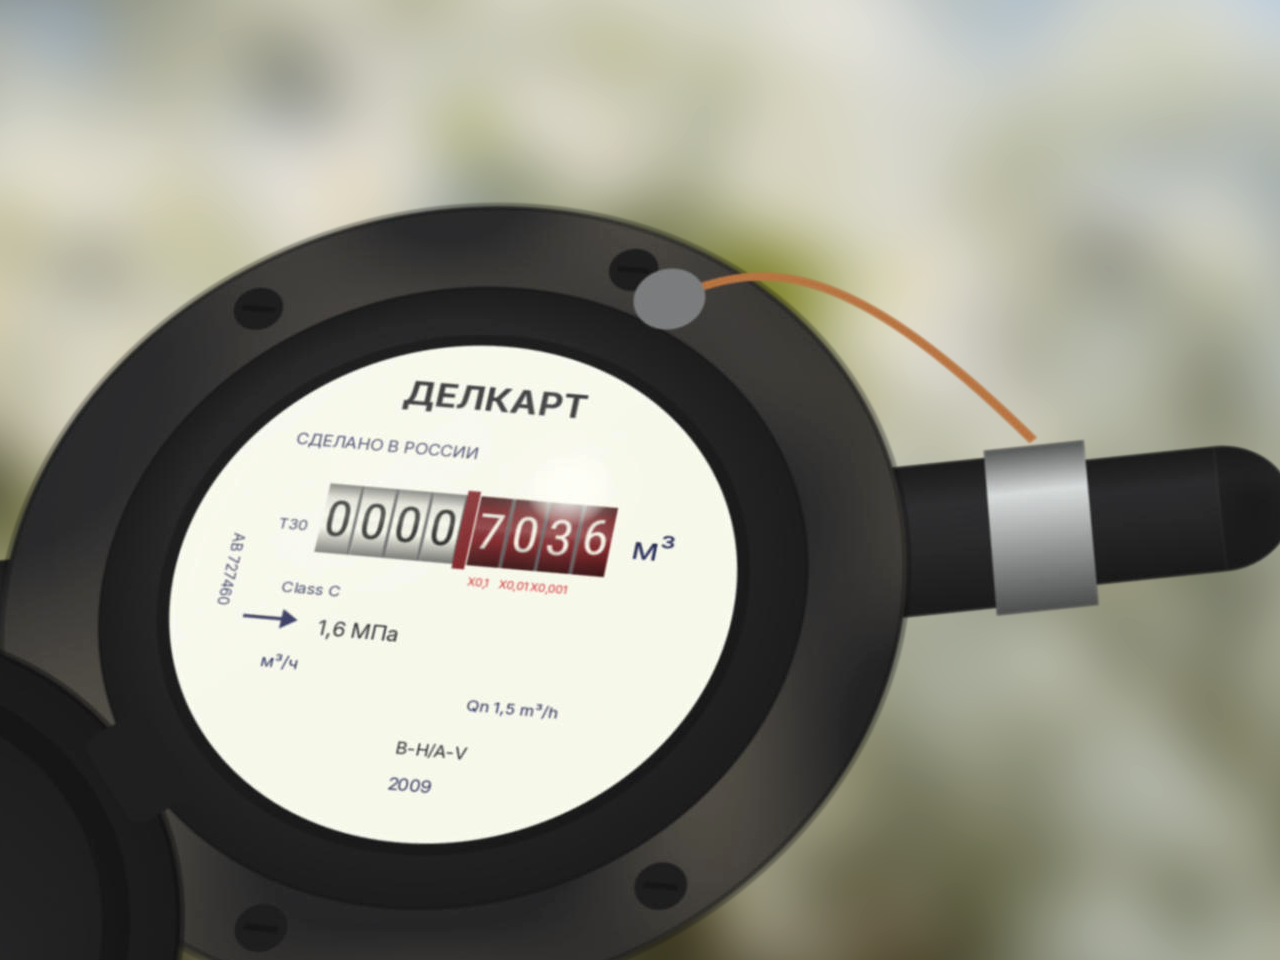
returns m³ 0.7036
